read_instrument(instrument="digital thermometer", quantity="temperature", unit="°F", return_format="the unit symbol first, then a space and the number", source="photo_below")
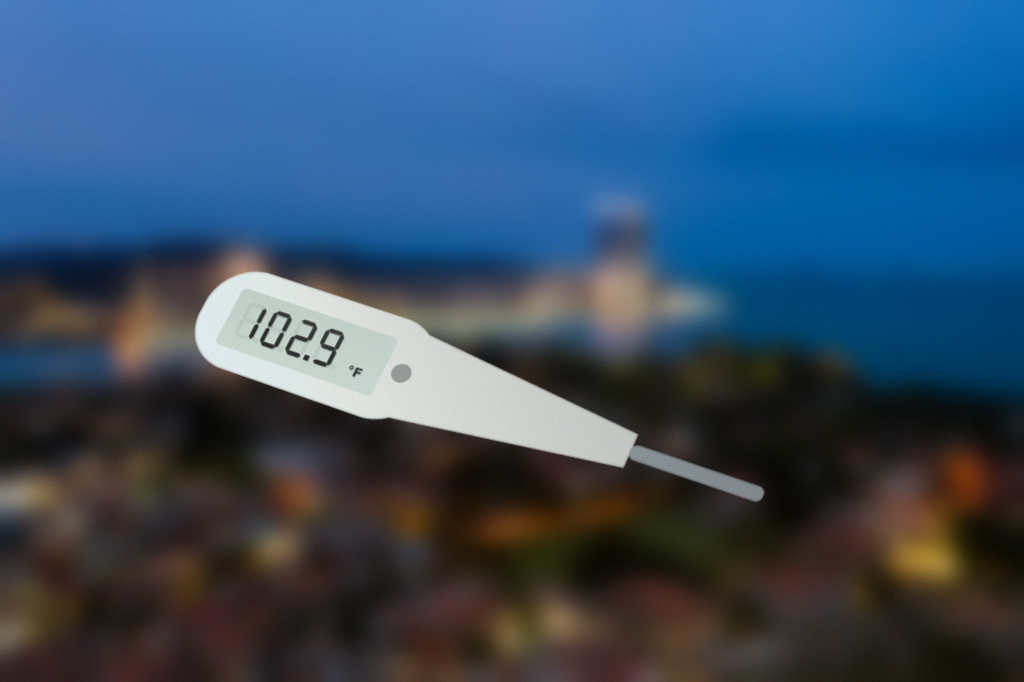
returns °F 102.9
